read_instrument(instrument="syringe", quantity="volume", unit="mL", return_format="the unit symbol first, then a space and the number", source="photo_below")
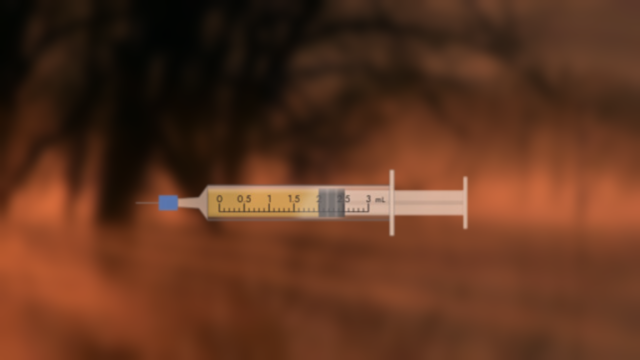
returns mL 2
